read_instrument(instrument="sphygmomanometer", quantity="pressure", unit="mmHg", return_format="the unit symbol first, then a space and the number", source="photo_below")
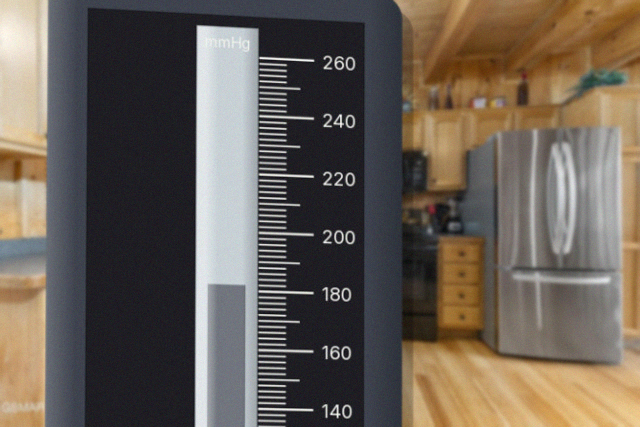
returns mmHg 182
